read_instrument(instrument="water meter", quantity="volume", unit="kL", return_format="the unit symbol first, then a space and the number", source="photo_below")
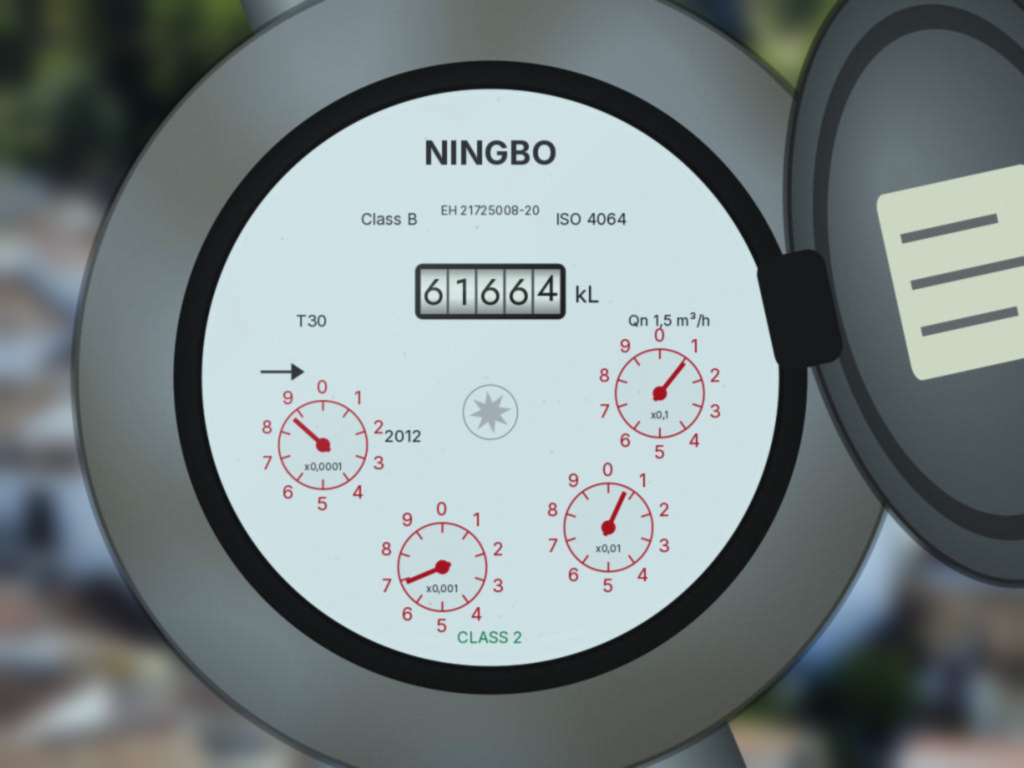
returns kL 61664.1068
